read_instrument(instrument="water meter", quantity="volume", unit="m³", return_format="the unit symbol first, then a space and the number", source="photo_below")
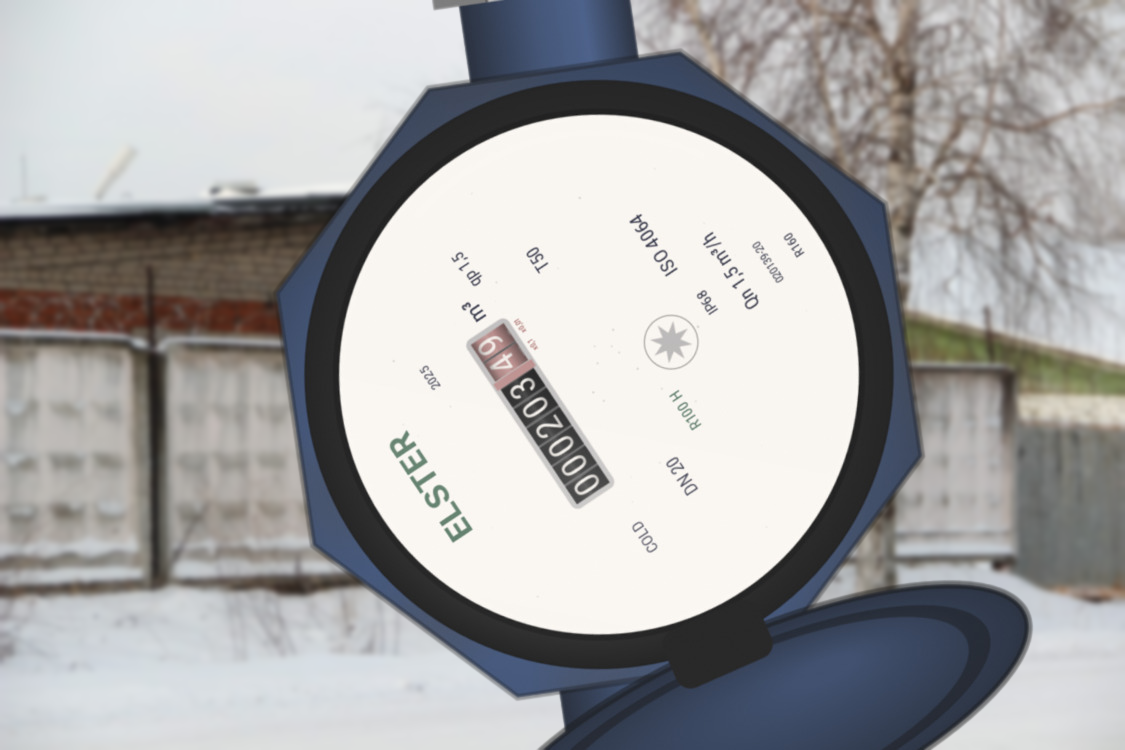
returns m³ 203.49
